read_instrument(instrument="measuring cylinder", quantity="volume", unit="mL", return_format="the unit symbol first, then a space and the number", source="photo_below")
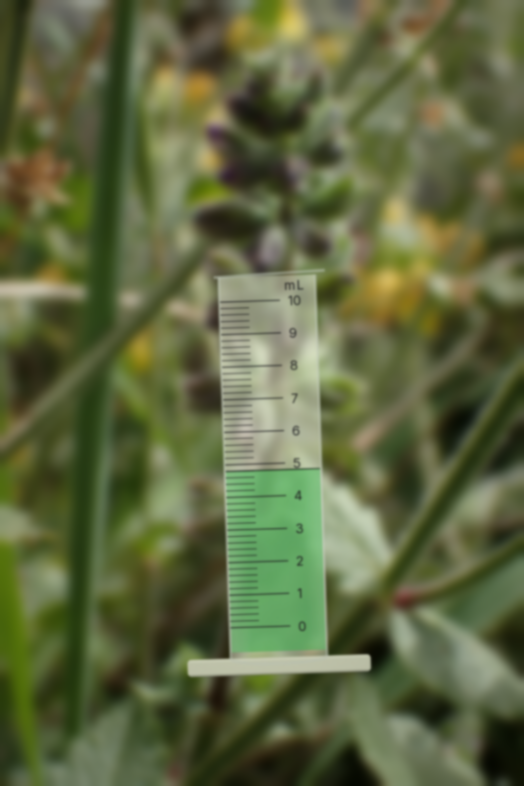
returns mL 4.8
